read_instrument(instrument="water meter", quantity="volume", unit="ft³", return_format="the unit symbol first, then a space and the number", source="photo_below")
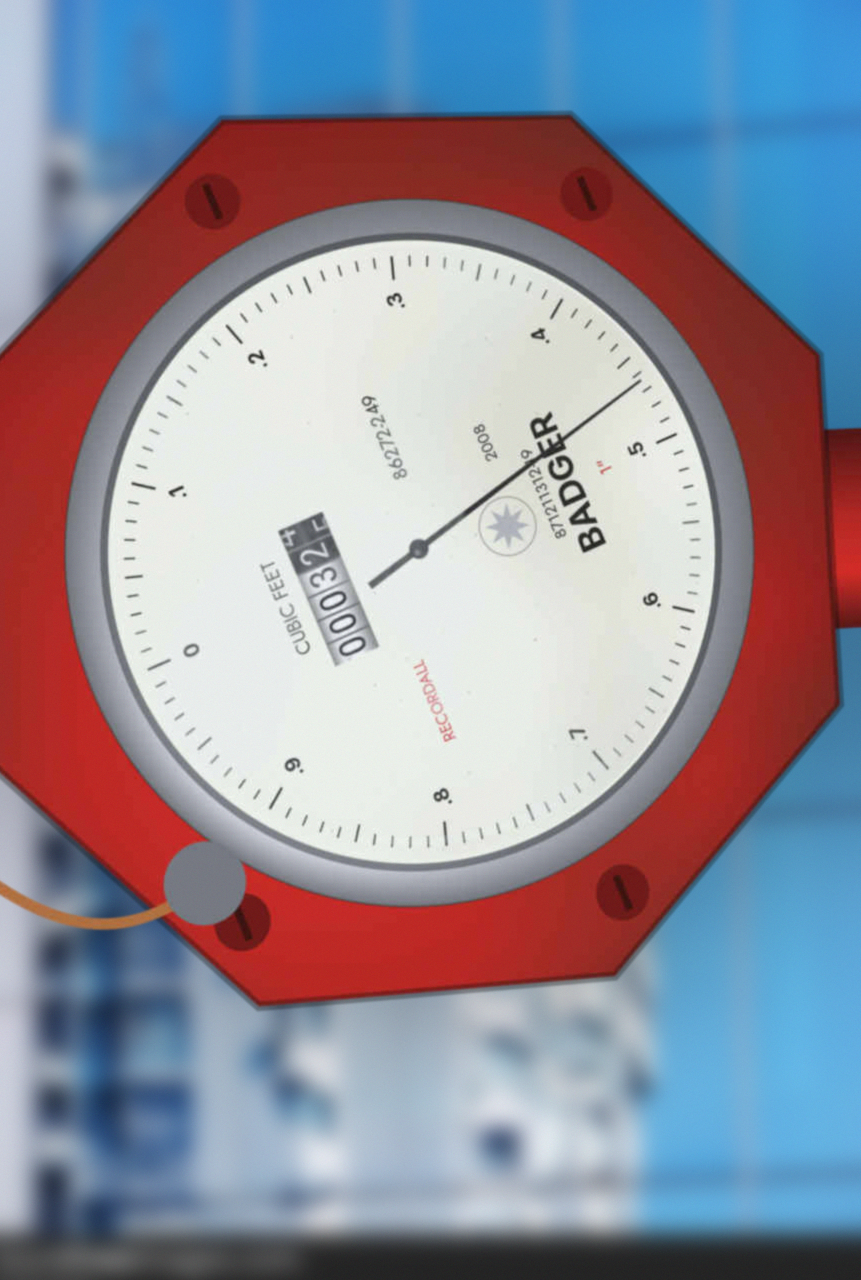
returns ft³ 324.46
